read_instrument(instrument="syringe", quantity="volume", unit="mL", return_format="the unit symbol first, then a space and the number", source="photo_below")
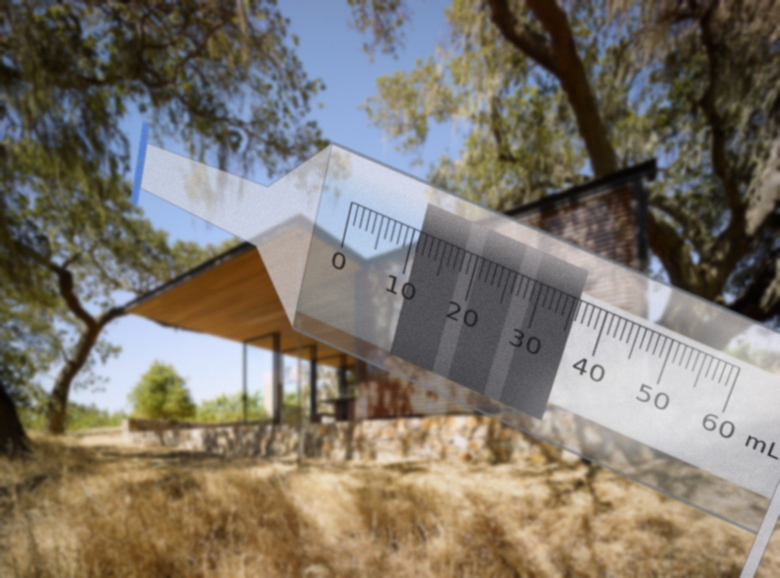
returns mL 11
